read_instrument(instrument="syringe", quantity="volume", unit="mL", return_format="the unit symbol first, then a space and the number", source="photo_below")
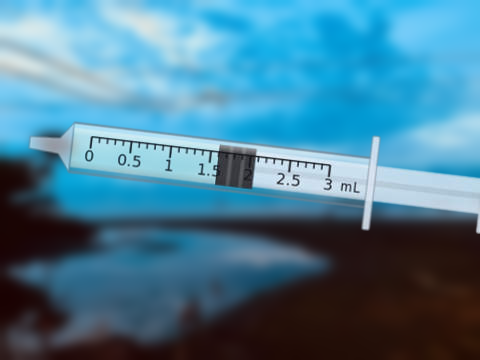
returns mL 1.6
